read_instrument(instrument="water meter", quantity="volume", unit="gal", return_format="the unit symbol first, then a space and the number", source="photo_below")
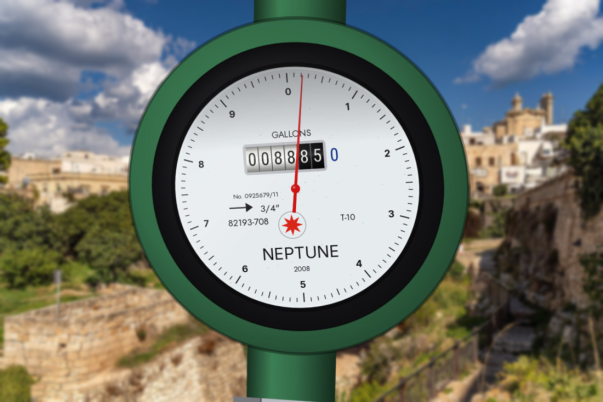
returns gal 88850.2
